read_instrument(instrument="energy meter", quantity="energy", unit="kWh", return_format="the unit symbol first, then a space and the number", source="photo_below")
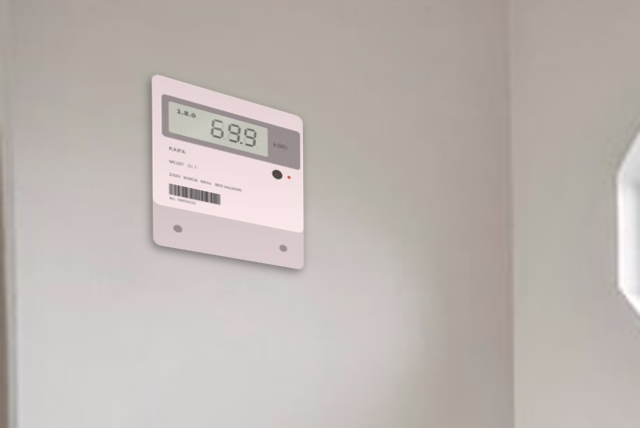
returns kWh 69.9
